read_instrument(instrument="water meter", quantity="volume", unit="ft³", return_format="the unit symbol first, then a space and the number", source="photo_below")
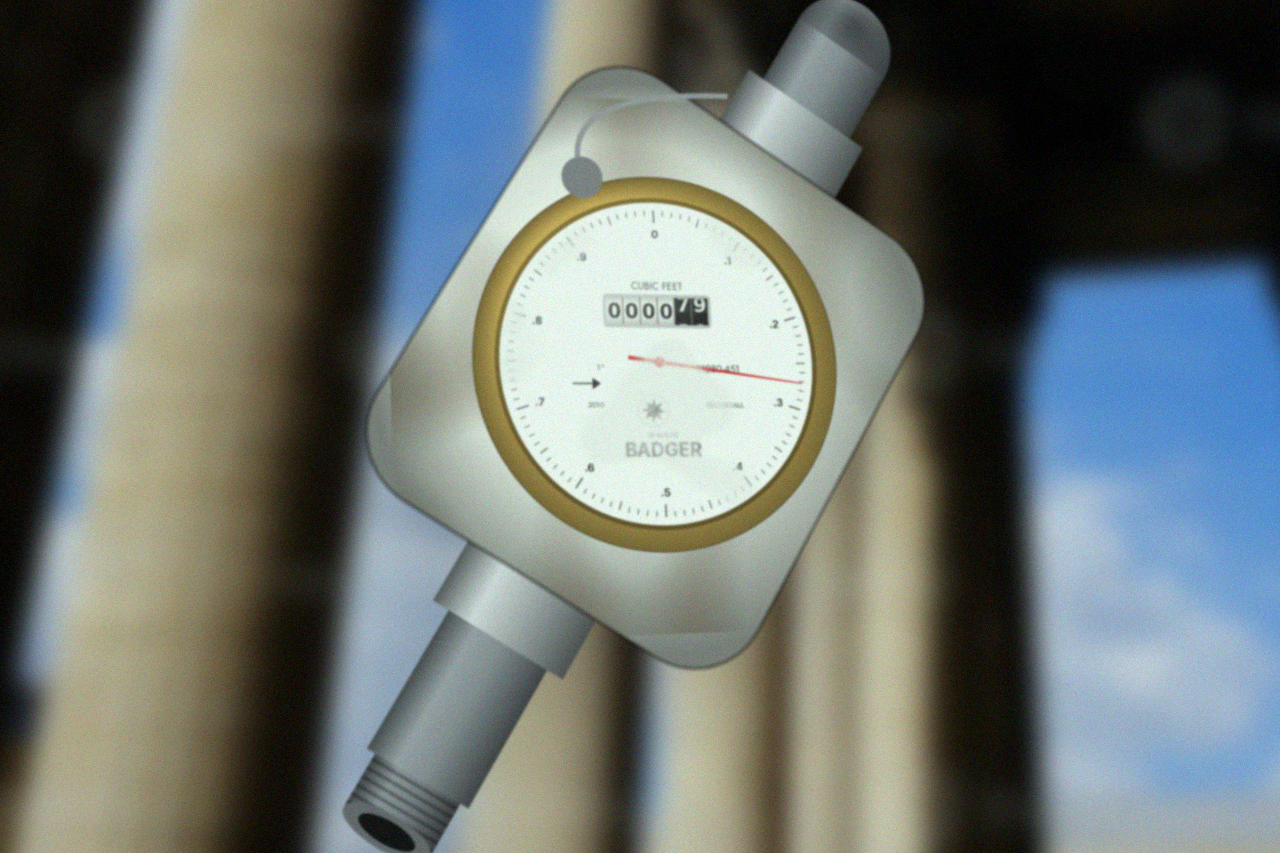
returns ft³ 79.27
